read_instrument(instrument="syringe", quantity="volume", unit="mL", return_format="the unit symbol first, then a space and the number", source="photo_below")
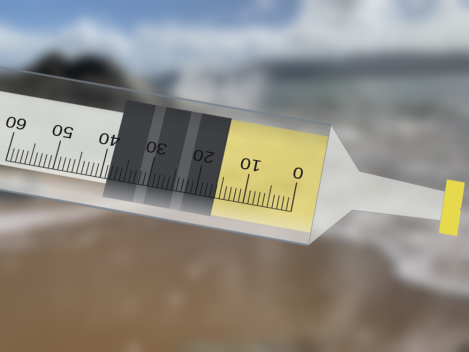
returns mL 16
